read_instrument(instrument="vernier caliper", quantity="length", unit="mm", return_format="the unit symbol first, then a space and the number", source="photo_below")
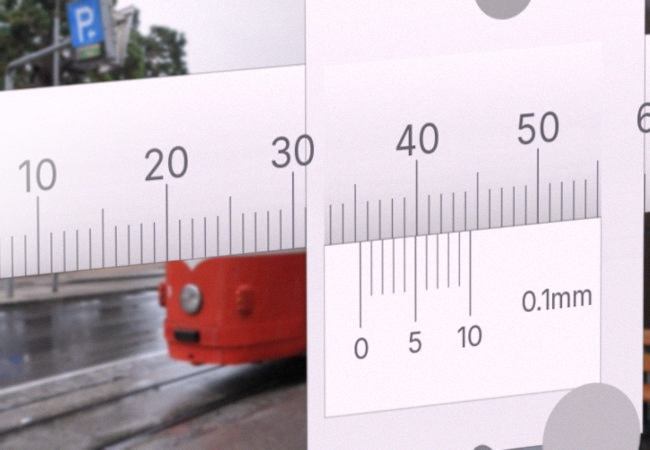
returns mm 35.4
